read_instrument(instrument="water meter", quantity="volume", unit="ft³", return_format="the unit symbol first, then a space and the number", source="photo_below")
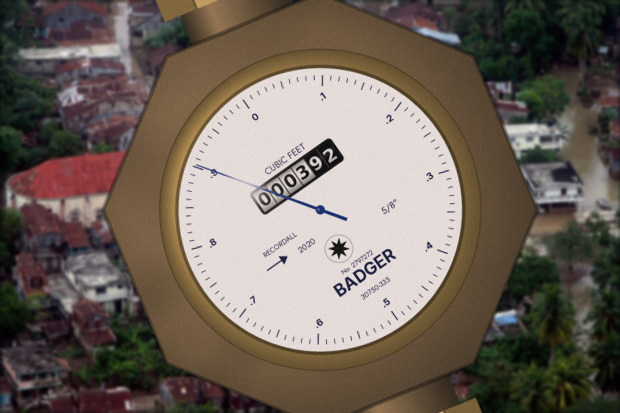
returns ft³ 391.90
